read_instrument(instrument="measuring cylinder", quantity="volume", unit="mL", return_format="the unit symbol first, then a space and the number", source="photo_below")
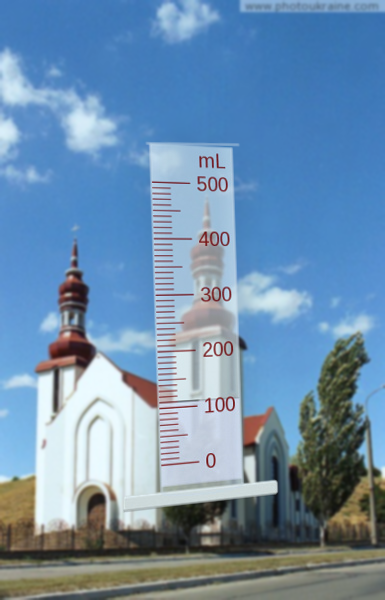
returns mL 110
